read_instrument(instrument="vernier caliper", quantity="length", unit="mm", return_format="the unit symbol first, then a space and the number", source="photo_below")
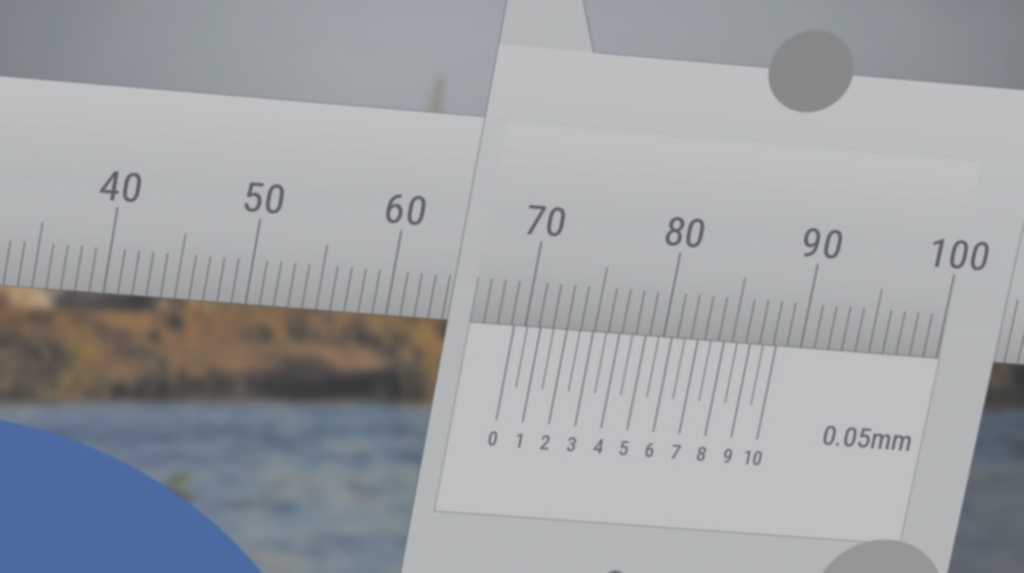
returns mm 69.2
